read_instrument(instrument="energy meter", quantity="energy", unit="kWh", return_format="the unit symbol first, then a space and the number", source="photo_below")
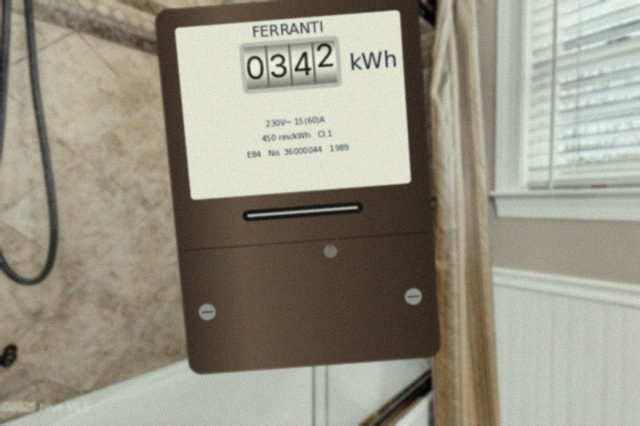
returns kWh 342
